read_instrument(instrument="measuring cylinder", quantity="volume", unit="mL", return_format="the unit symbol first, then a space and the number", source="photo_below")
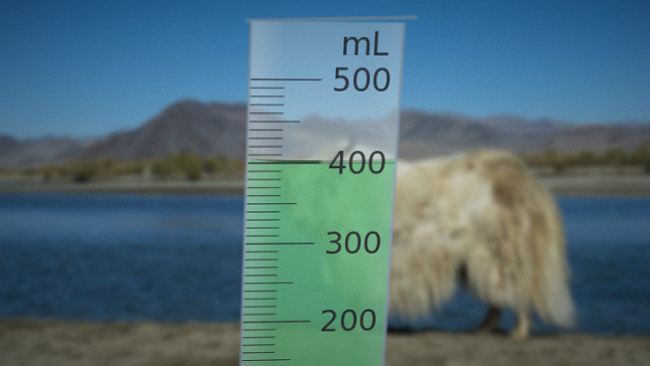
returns mL 400
